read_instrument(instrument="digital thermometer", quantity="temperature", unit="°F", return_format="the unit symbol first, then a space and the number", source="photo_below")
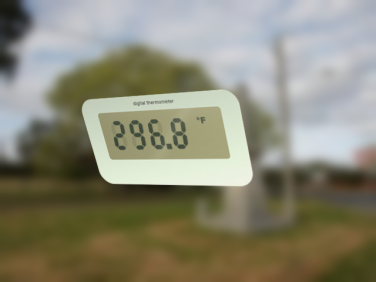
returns °F 296.8
